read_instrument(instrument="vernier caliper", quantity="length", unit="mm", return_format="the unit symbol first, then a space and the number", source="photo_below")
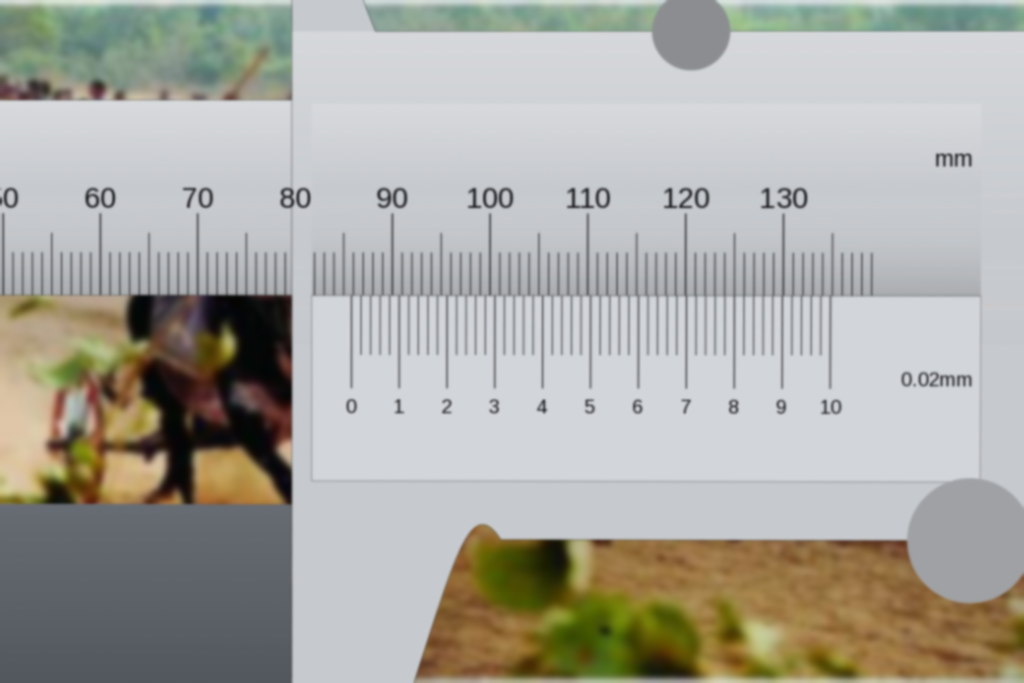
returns mm 85.8
